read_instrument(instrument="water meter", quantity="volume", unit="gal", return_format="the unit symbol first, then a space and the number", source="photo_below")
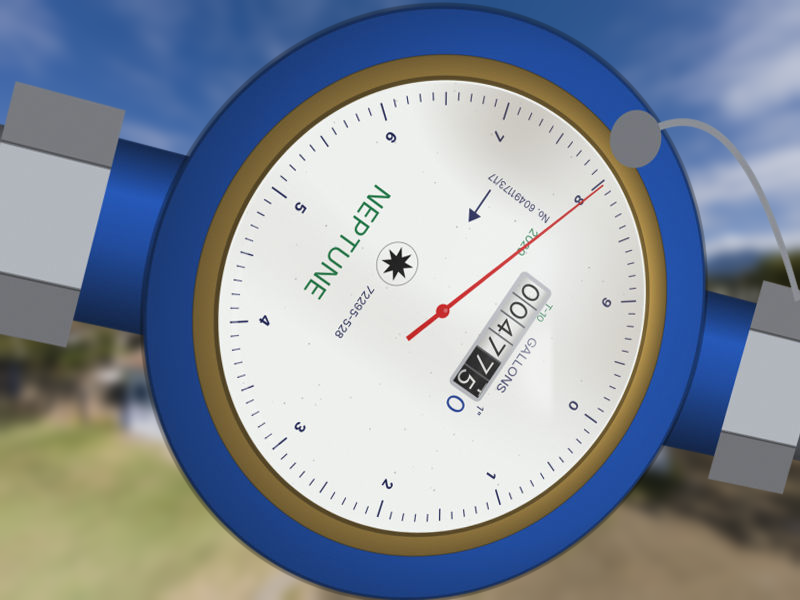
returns gal 47748.0
